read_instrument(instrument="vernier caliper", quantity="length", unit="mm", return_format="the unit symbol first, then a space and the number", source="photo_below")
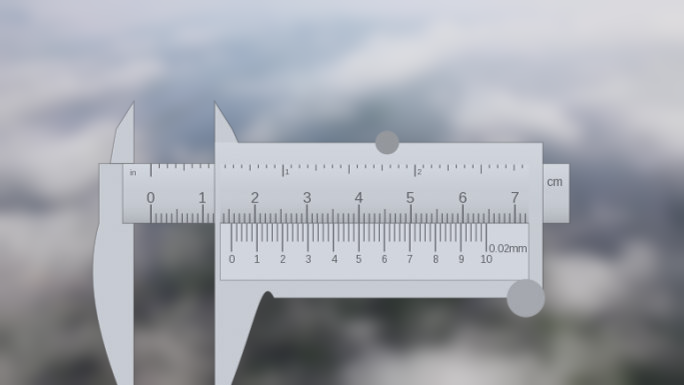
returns mm 15.5
